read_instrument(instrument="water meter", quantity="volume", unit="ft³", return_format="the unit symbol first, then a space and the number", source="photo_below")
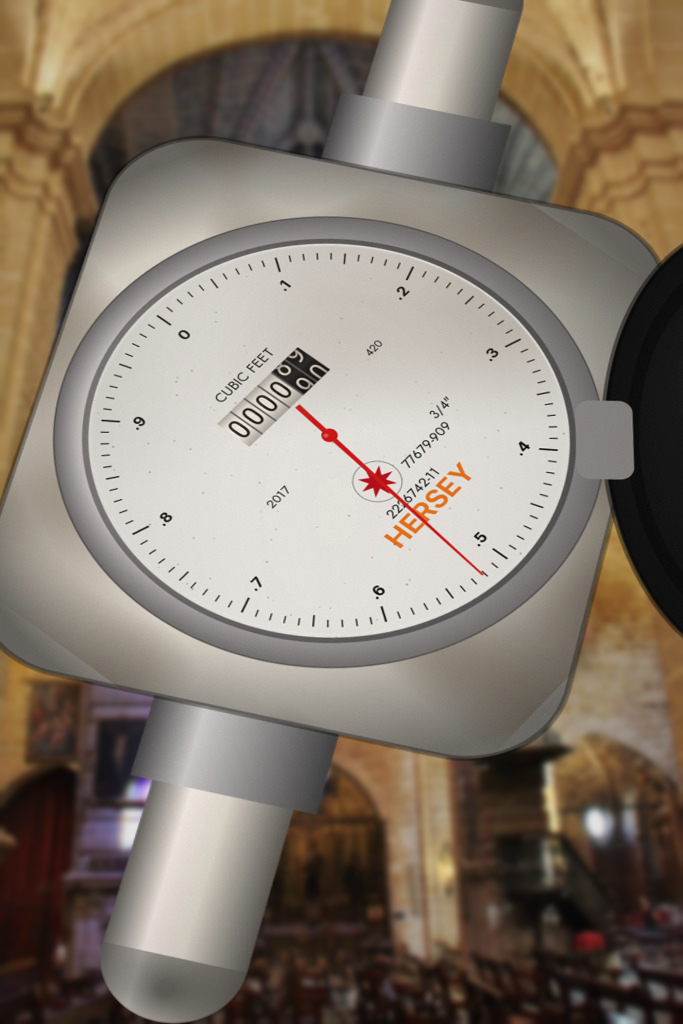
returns ft³ 89.52
